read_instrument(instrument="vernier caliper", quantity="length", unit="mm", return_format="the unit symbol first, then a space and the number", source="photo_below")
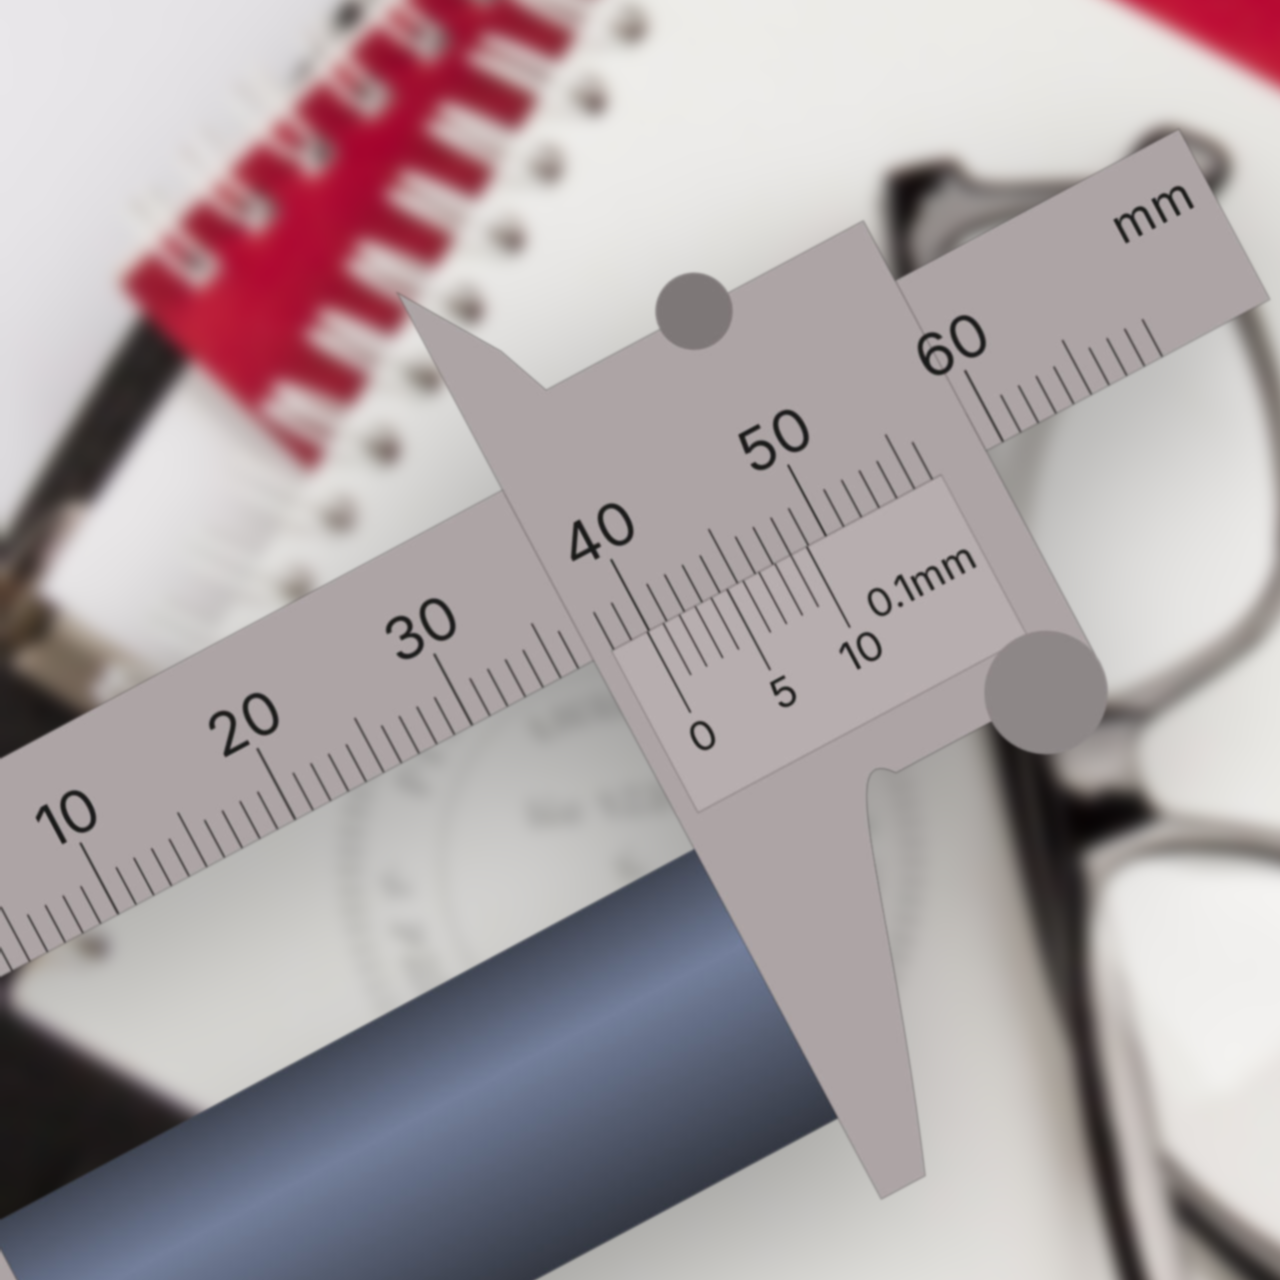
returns mm 39.9
